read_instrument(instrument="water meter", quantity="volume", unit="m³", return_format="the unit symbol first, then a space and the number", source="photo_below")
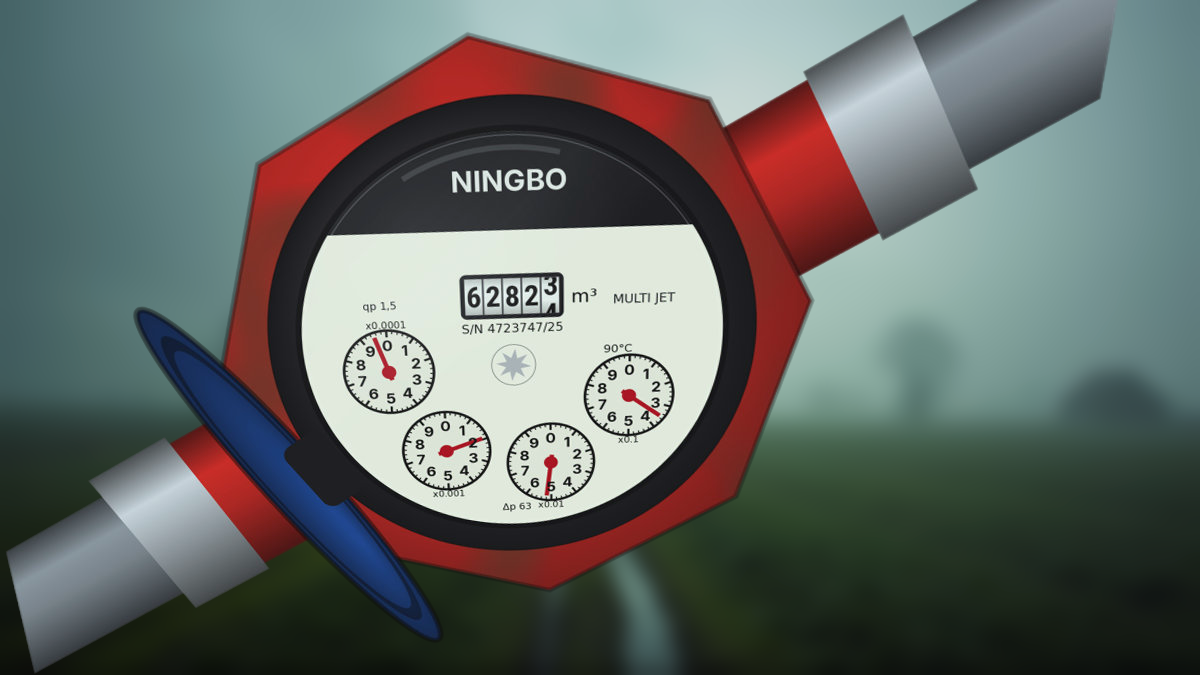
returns m³ 62823.3519
